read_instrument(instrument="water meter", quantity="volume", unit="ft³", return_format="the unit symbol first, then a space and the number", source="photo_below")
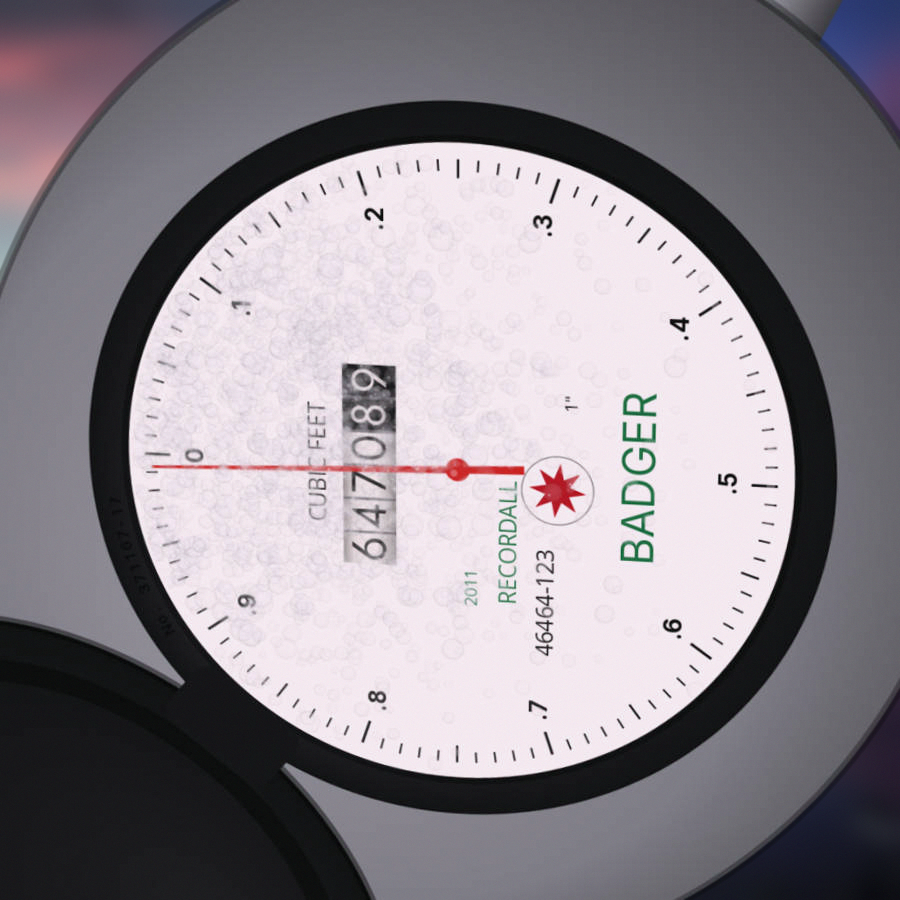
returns ft³ 647088.99
